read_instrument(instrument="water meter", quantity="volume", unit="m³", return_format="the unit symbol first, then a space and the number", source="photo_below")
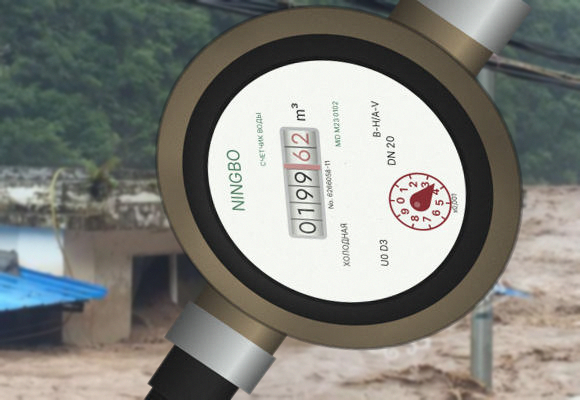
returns m³ 199.623
